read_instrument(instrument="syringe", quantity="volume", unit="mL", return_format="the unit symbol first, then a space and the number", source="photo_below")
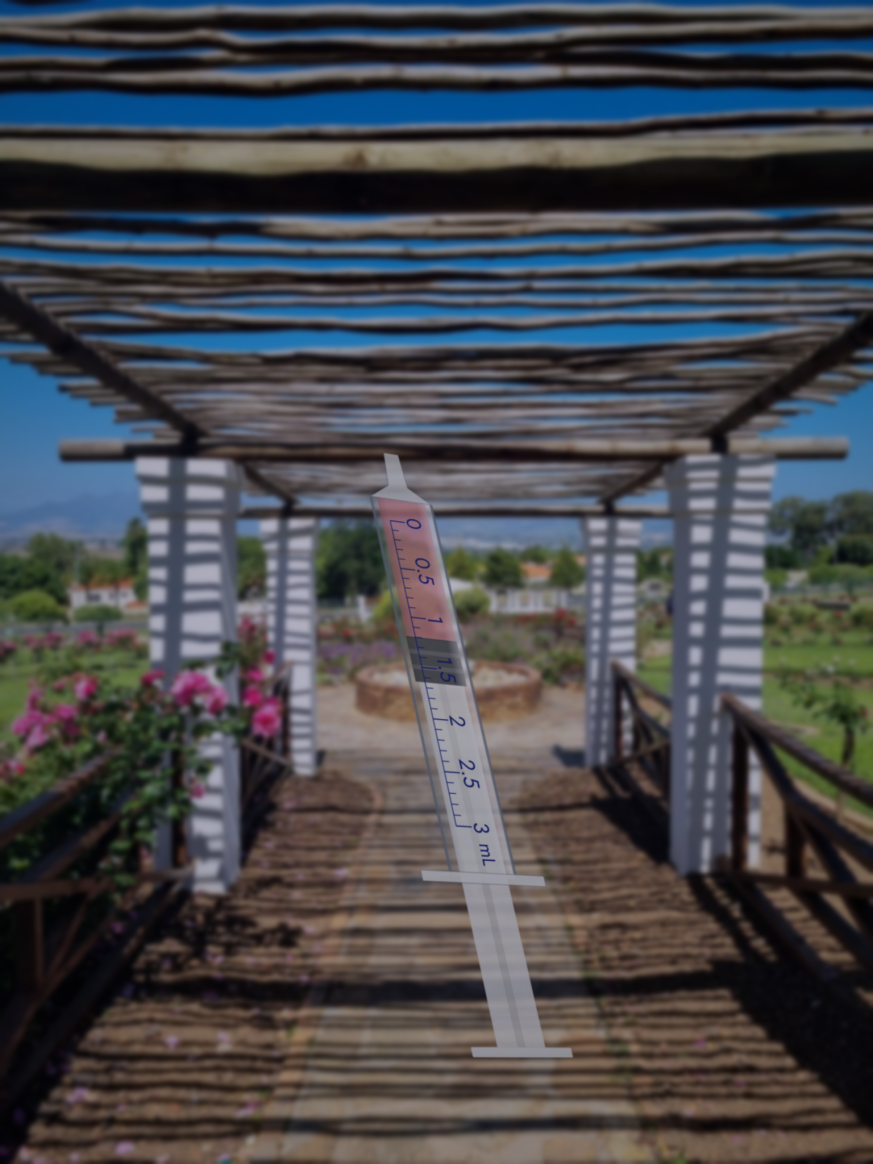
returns mL 1.2
